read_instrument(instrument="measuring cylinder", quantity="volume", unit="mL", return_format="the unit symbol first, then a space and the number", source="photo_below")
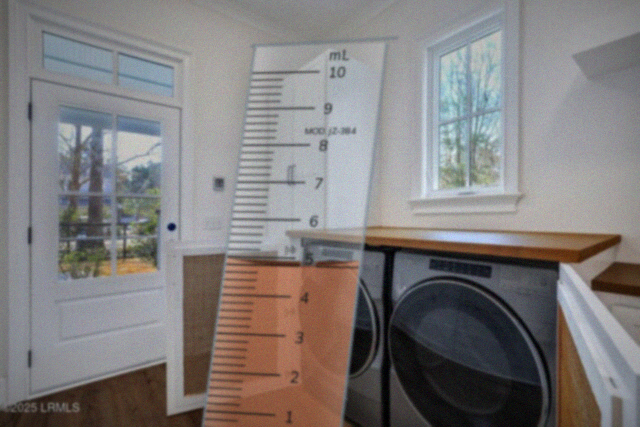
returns mL 4.8
